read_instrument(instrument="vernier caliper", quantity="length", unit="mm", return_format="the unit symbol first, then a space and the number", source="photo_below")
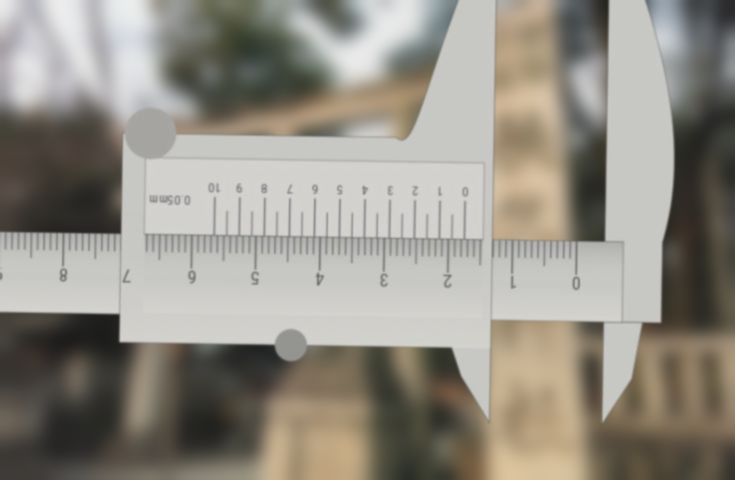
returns mm 17.5
